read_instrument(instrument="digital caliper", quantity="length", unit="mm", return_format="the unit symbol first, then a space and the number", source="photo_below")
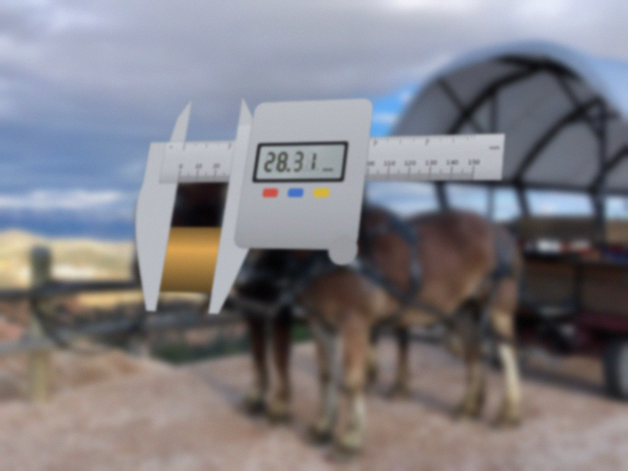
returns mm 28.31
